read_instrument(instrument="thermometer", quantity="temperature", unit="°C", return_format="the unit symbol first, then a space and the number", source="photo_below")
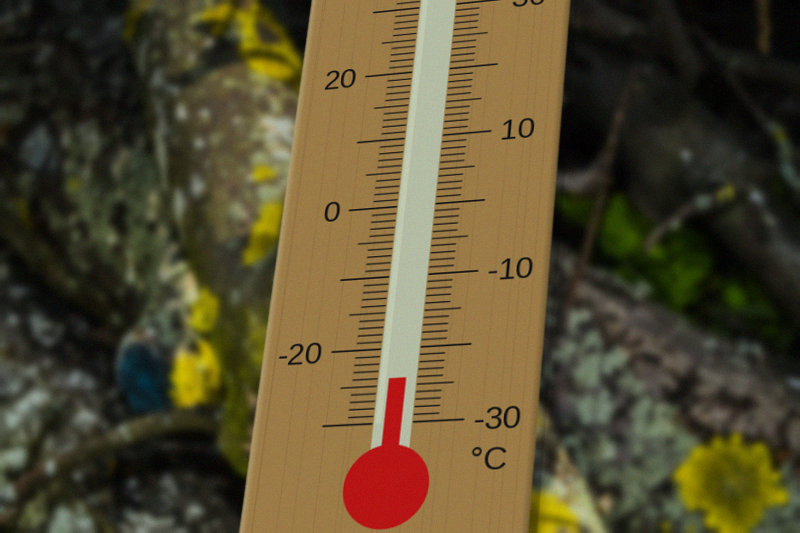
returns °C -24
